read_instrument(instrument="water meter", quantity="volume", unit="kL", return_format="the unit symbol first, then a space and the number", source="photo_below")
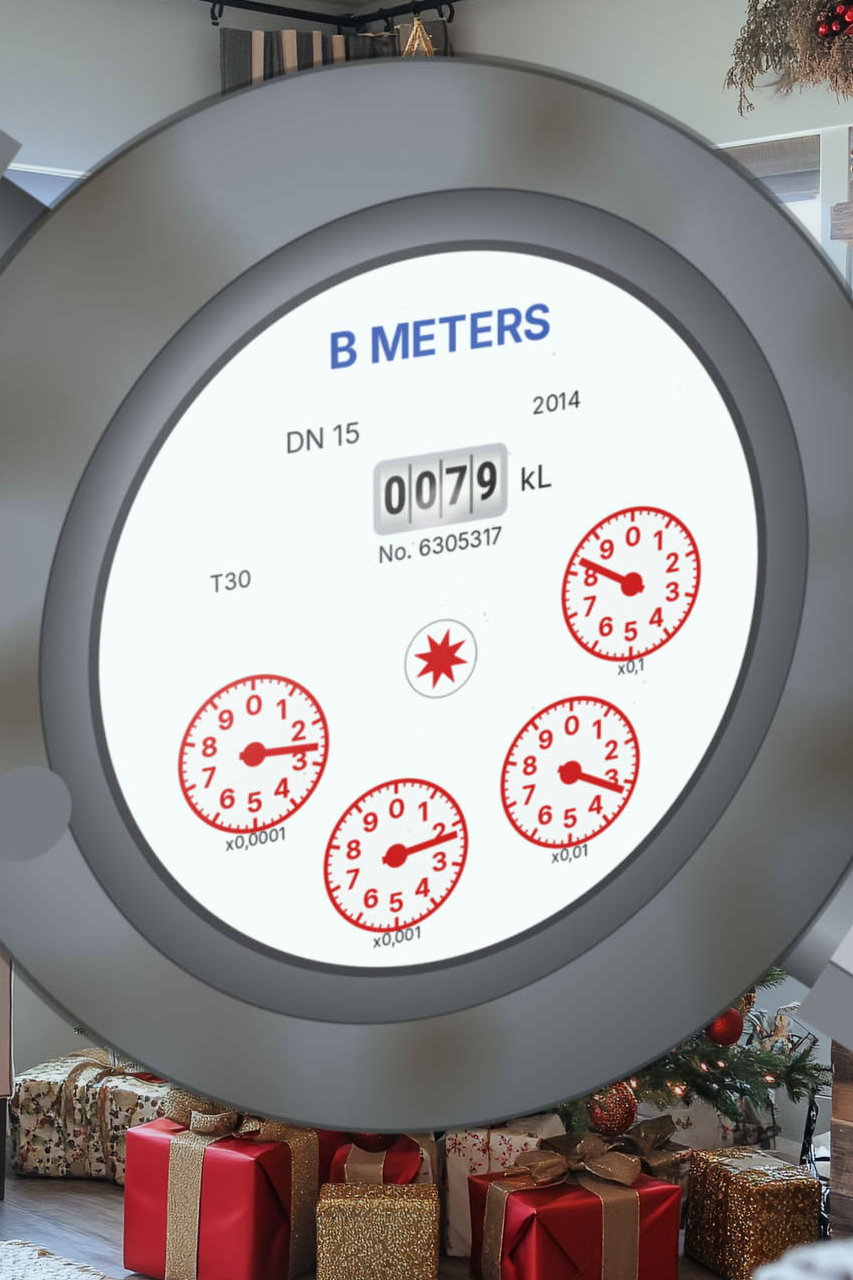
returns kL 79.8322
